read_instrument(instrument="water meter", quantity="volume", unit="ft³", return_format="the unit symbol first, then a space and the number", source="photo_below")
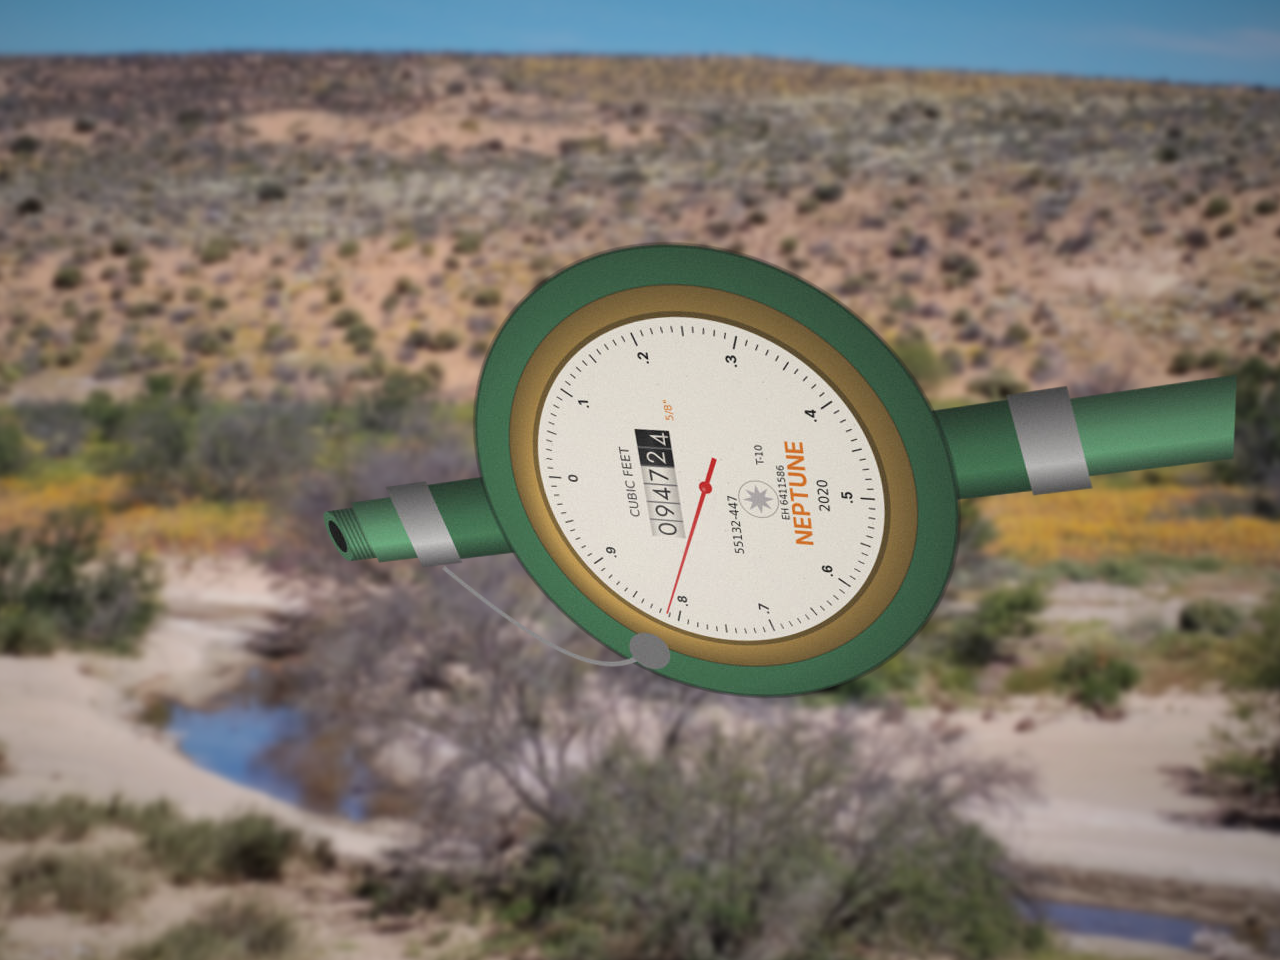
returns ft³ 94723.81
